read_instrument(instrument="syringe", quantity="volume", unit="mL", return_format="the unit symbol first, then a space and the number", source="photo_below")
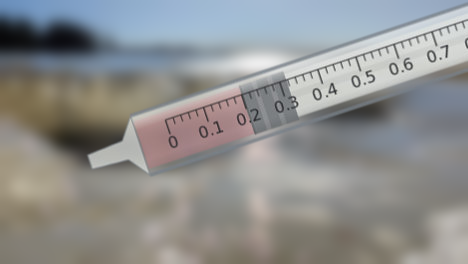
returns mL 0.2
